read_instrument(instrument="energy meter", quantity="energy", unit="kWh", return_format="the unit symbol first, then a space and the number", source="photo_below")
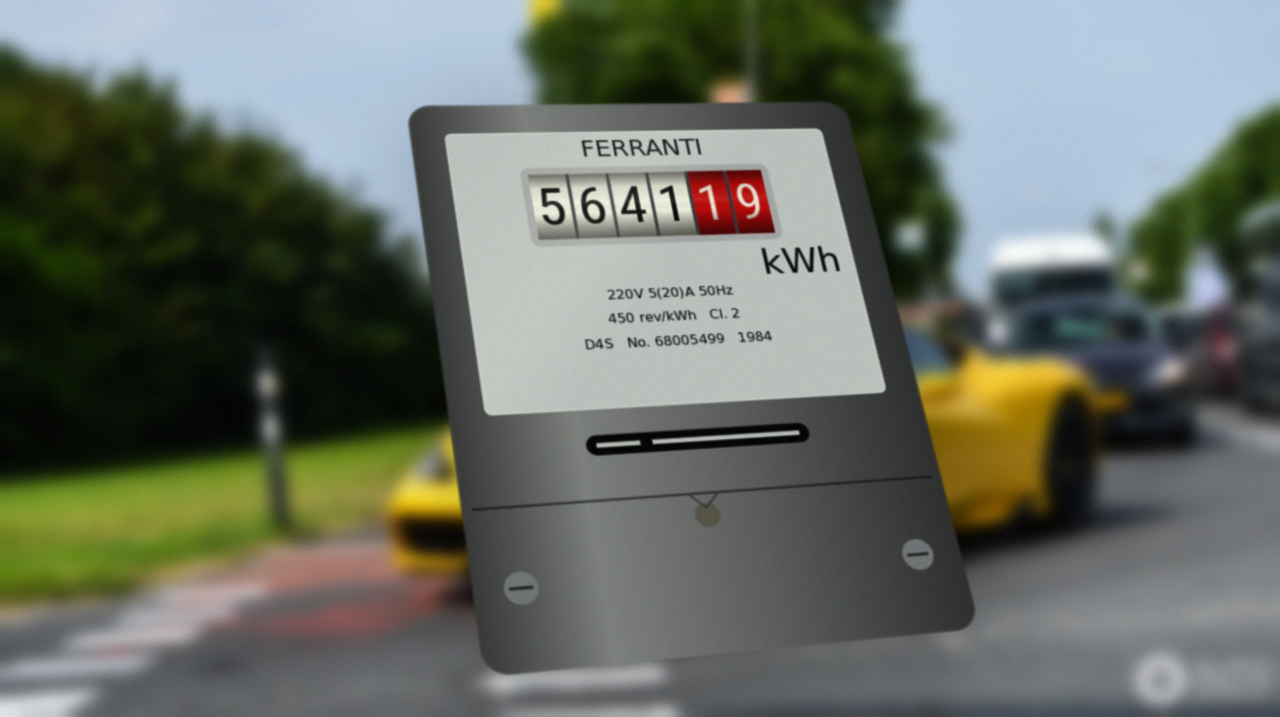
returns kWh 5641.19
